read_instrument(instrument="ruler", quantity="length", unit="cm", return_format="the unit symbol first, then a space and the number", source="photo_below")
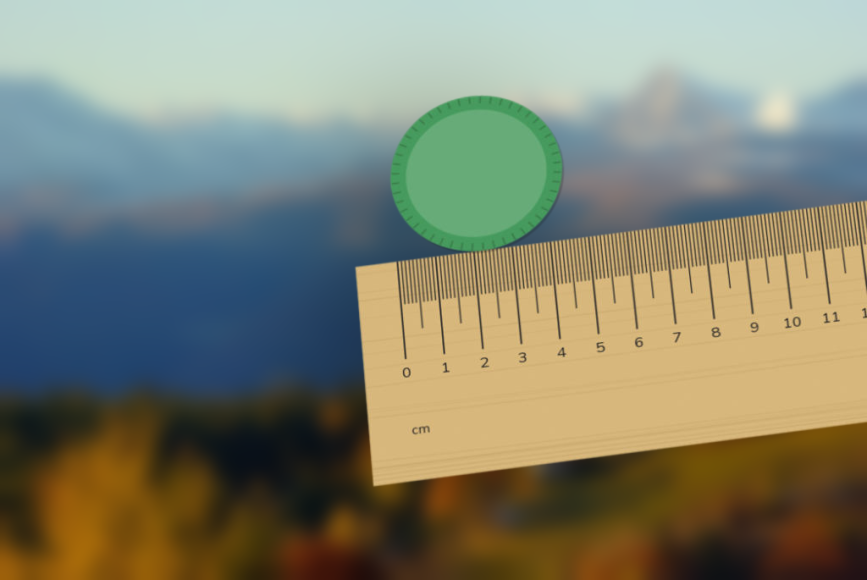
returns cm 4.5
